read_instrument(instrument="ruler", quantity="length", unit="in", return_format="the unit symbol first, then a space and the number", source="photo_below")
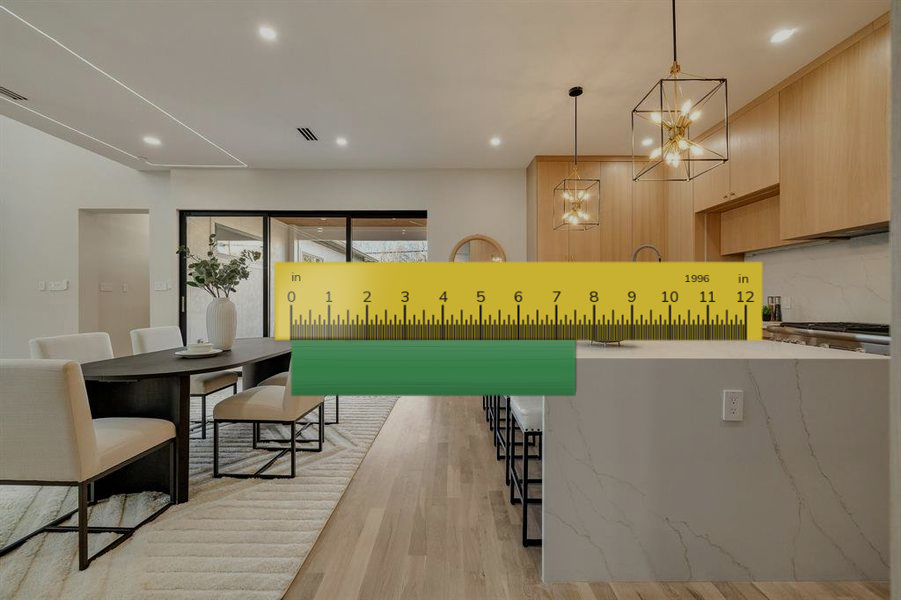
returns in 7.5
